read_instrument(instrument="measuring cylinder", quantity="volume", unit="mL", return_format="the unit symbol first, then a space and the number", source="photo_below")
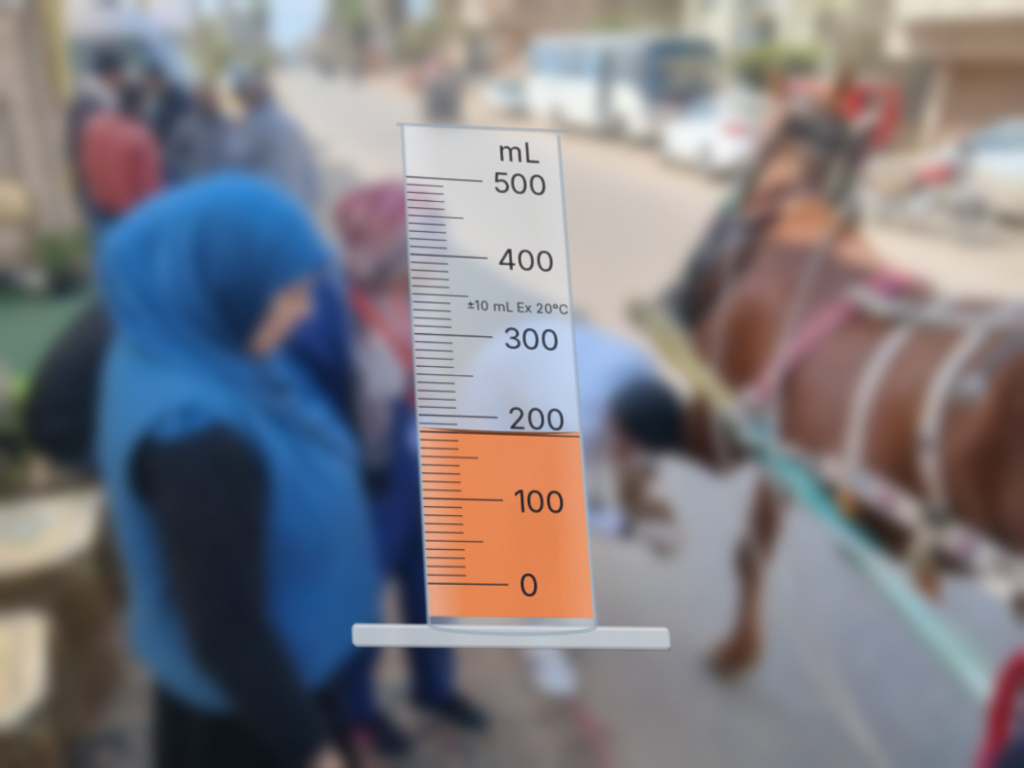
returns mL 180
